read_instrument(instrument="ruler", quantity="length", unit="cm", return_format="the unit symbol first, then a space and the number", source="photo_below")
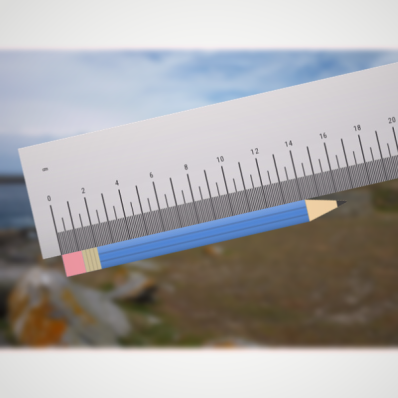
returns cm 16.5
